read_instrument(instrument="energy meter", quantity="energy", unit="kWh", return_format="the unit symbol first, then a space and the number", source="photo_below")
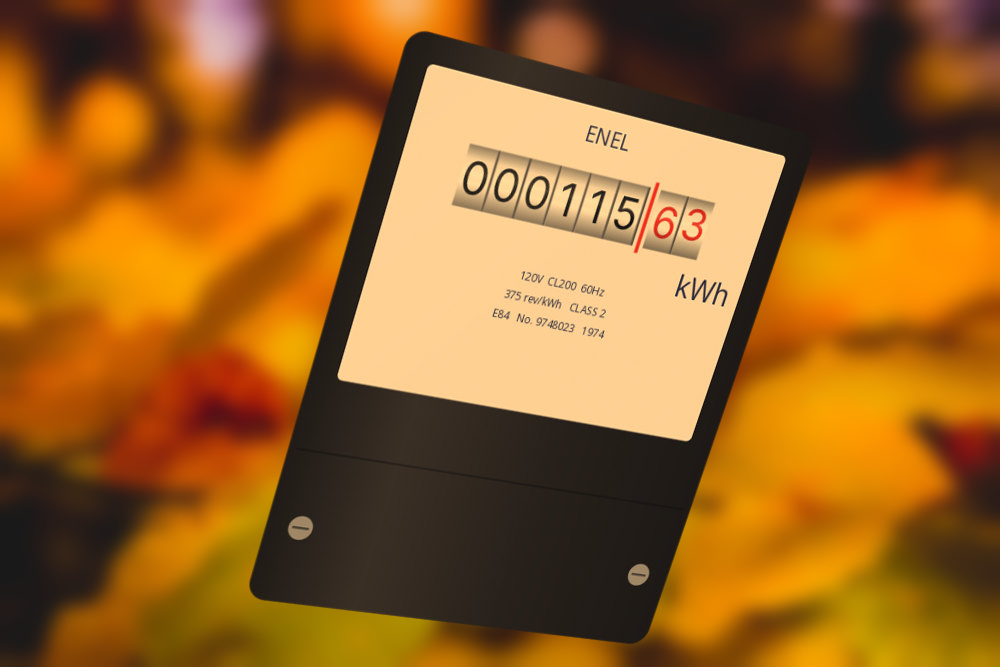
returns kWh 115.63
